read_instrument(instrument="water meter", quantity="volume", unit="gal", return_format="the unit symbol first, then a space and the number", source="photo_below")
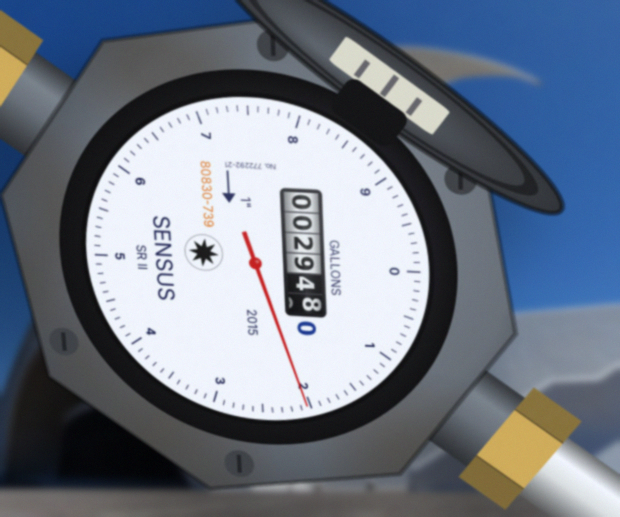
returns gal 29482.0
